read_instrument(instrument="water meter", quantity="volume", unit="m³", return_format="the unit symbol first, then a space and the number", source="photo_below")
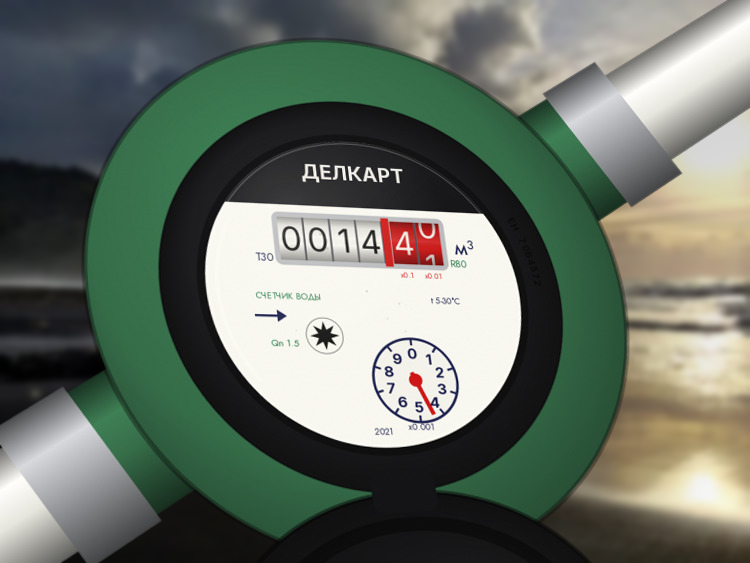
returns m³ 14.404
